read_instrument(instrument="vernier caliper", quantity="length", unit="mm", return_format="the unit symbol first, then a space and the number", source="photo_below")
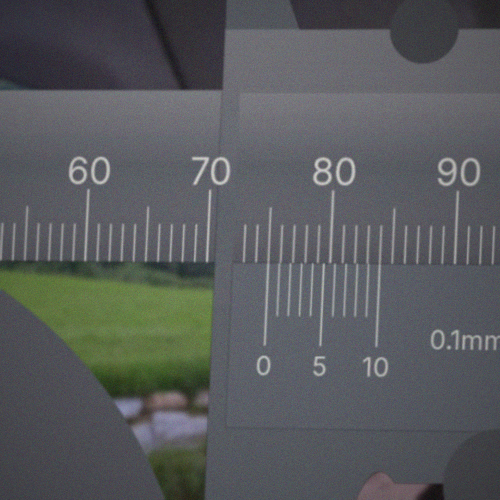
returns mm 75.0
